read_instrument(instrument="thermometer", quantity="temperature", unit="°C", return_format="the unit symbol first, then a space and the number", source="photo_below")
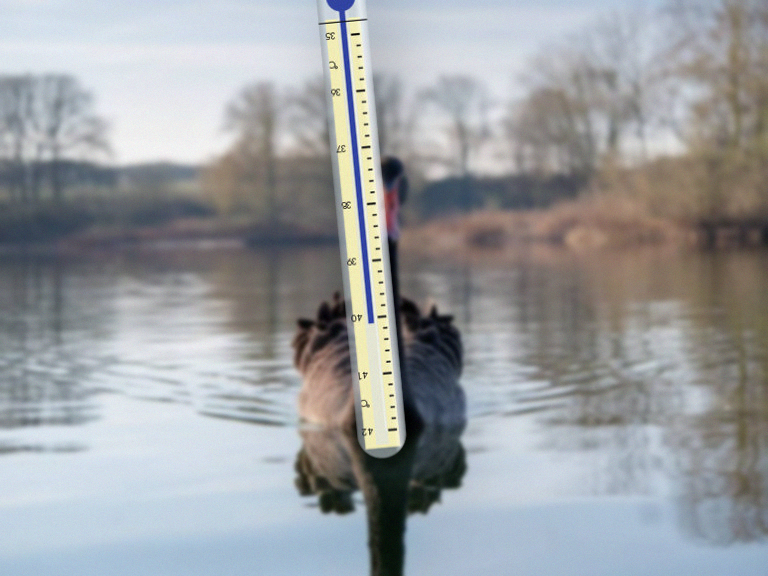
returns °C 40.1
